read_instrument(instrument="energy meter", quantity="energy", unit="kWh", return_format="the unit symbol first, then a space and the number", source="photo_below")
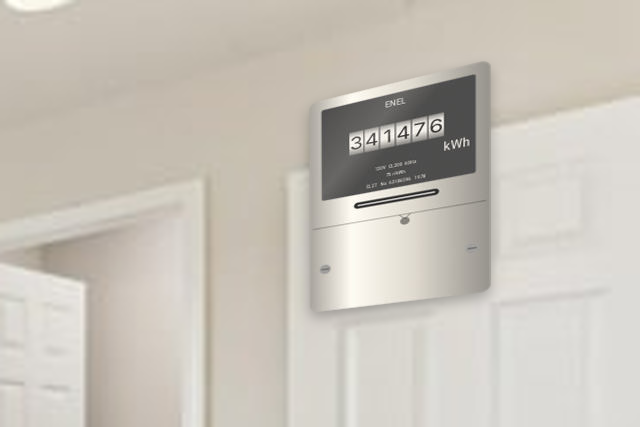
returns kWh 341476
